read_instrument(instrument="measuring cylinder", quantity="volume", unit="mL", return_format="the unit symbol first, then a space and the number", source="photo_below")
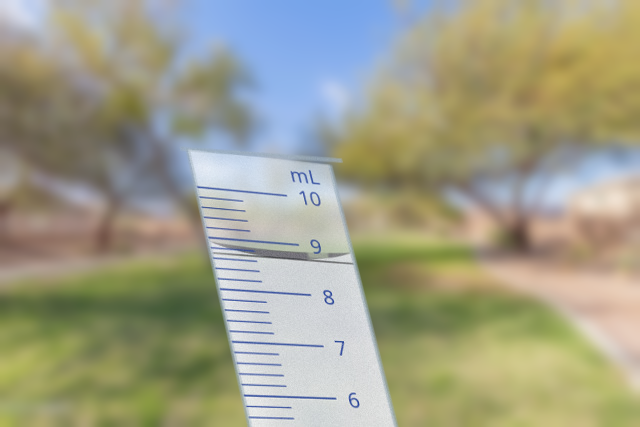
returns mL 8.7
